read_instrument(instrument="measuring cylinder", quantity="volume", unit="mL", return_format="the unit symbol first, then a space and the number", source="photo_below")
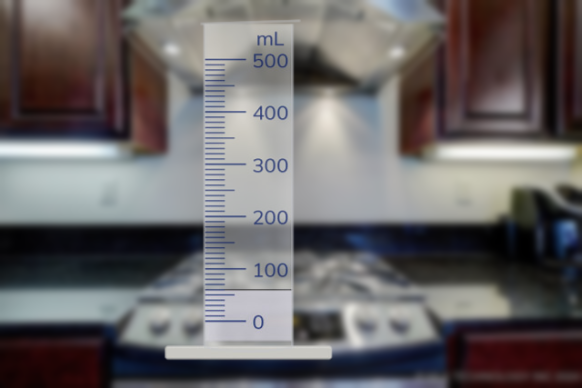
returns mL 60
